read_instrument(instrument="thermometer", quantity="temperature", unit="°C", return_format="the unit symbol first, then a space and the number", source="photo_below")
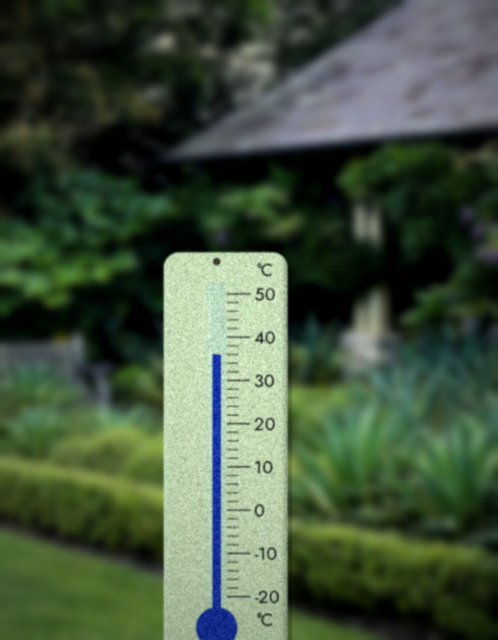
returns °C 36
